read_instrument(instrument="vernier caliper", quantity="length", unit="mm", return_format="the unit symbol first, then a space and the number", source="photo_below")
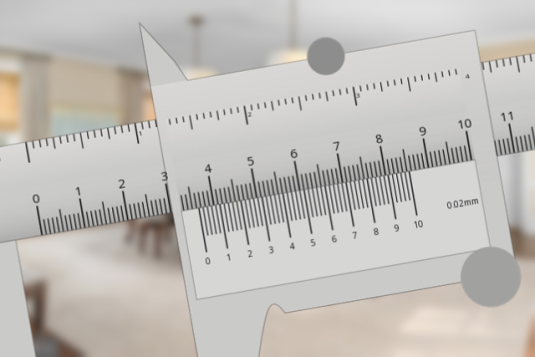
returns mm 36.5
